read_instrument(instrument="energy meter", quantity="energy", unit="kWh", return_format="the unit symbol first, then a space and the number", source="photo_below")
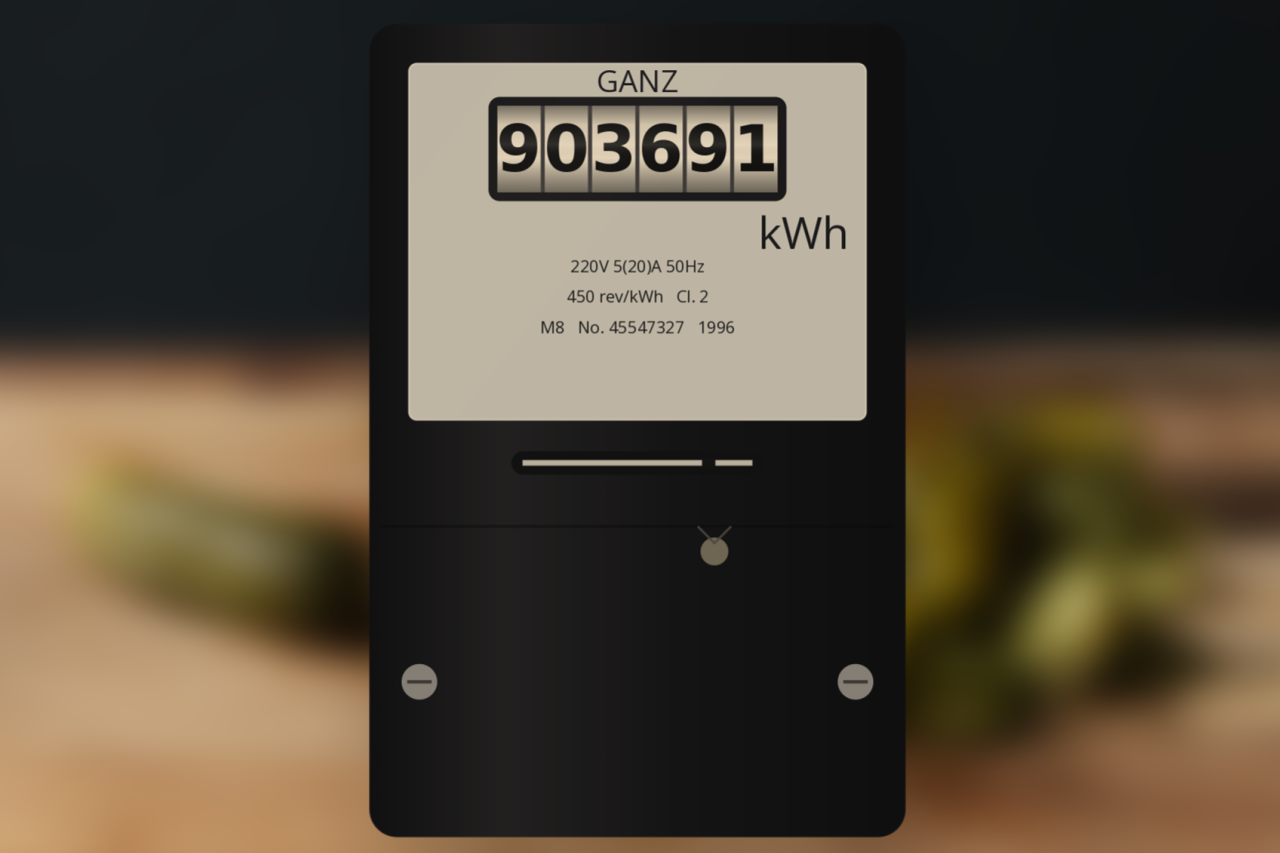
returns kWh 903691
